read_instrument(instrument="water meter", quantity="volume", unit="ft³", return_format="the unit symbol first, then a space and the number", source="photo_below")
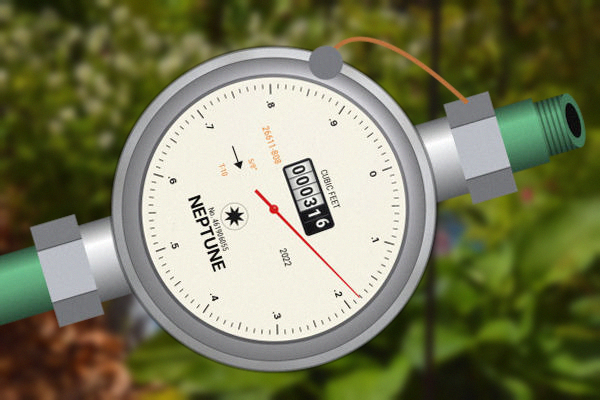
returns ft³ 316.18
